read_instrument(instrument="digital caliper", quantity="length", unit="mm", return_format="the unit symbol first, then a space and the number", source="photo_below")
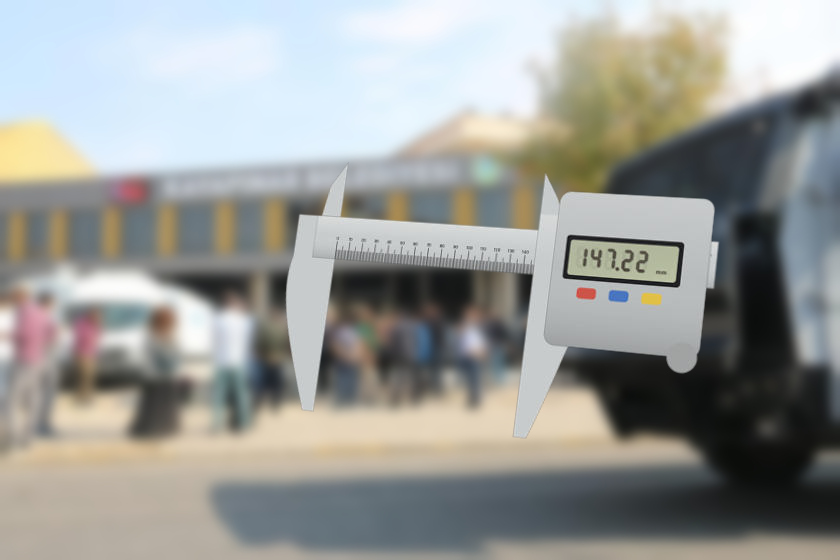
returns mm 147.22
